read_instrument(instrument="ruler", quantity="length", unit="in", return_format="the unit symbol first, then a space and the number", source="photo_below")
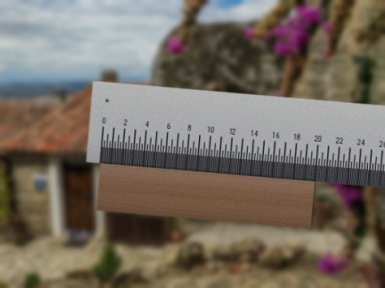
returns in 20
